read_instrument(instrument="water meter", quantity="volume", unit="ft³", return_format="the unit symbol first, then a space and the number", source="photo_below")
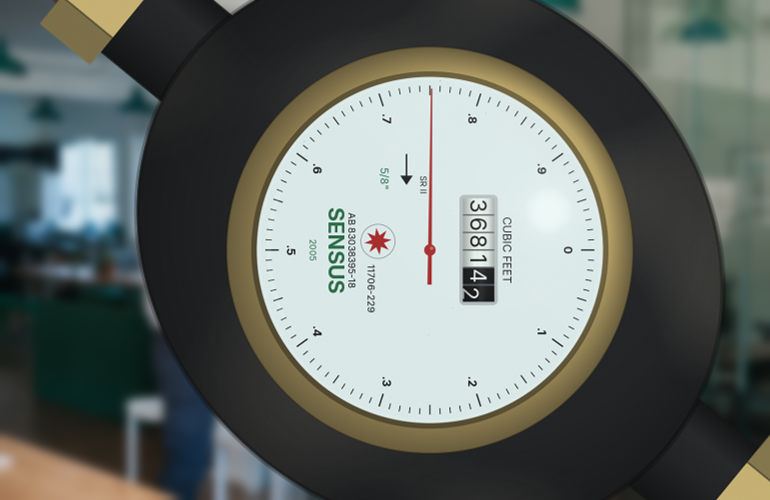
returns ft³ 368141.75
